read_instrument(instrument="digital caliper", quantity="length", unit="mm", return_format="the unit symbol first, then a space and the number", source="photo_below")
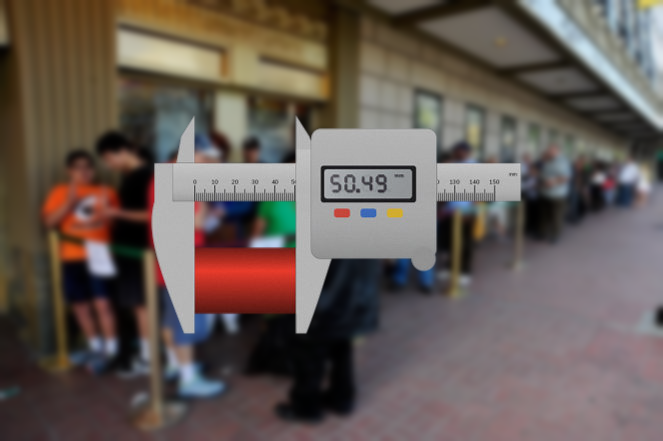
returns mm 50.49
